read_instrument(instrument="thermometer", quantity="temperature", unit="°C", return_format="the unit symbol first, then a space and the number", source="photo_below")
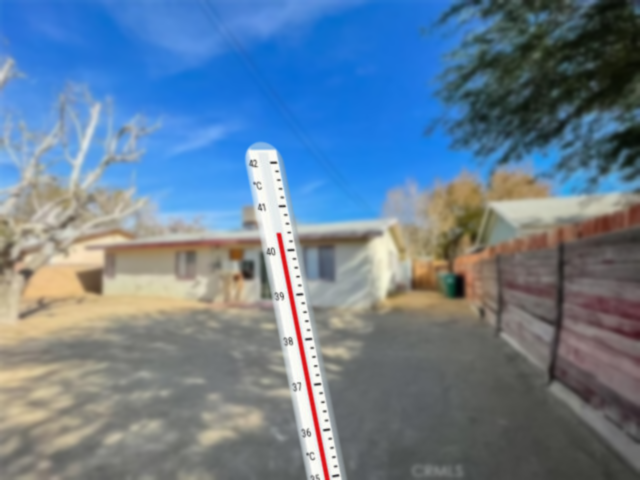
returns °C 40.4
